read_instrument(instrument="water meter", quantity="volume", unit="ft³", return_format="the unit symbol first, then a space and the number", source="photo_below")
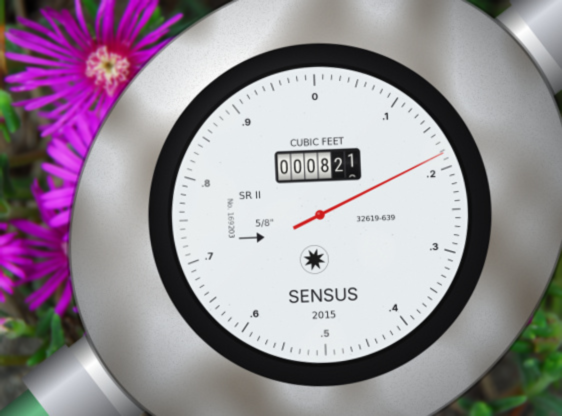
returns ft³ 821.18
